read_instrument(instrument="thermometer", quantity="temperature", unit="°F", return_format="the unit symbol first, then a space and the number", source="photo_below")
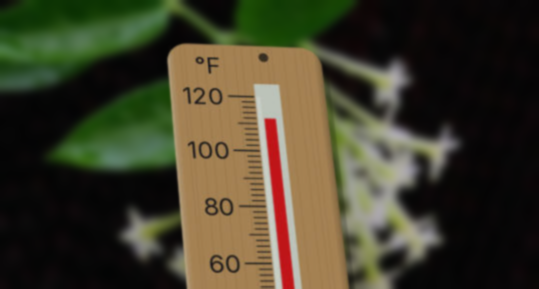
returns °F 112
